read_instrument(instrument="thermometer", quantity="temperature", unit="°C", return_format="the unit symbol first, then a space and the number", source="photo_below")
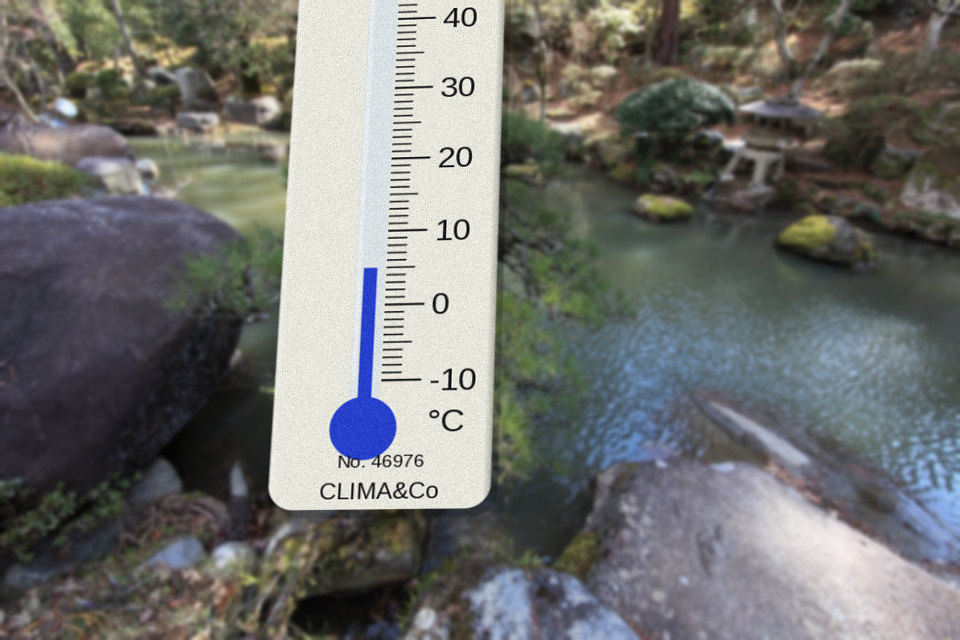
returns °C 5
